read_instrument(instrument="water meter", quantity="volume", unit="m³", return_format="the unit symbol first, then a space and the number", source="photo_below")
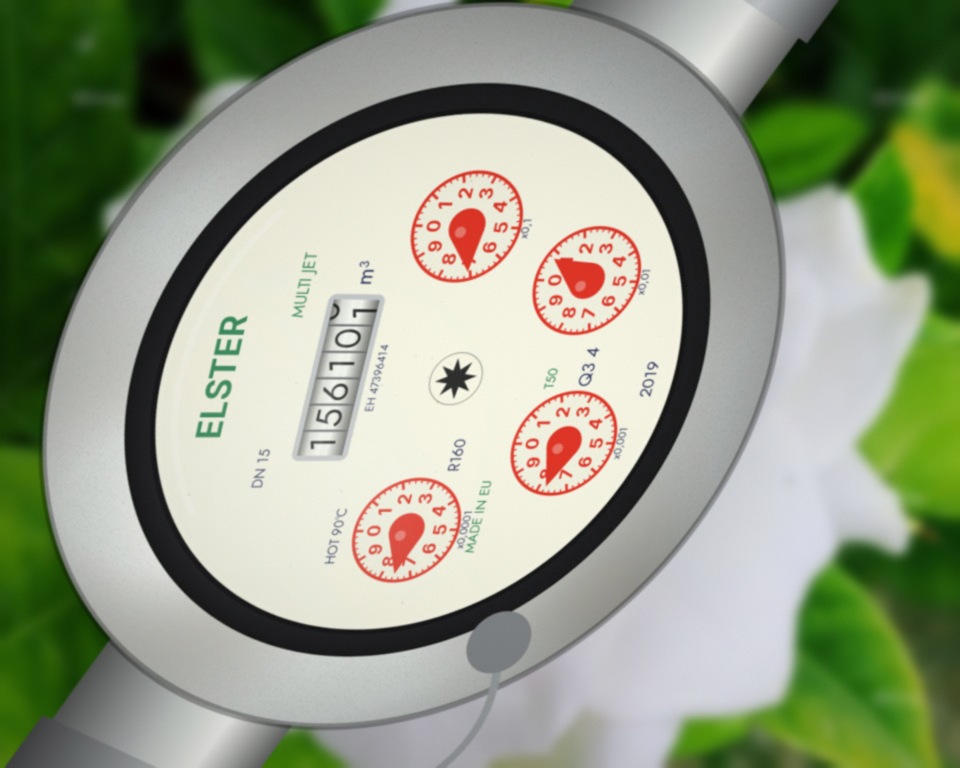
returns m³ 156100.7077
